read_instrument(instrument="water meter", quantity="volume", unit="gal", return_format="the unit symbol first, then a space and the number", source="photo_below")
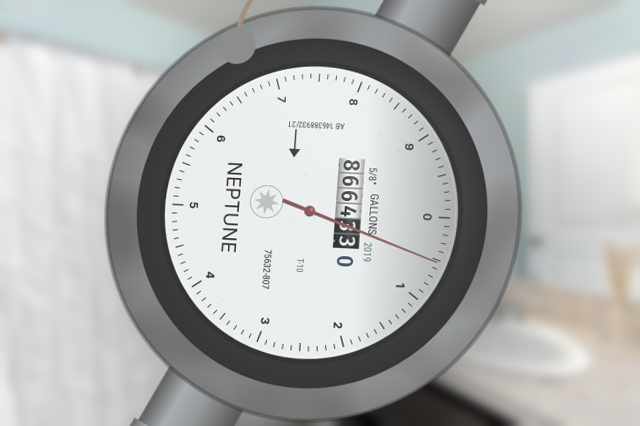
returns gal 8664330.5
